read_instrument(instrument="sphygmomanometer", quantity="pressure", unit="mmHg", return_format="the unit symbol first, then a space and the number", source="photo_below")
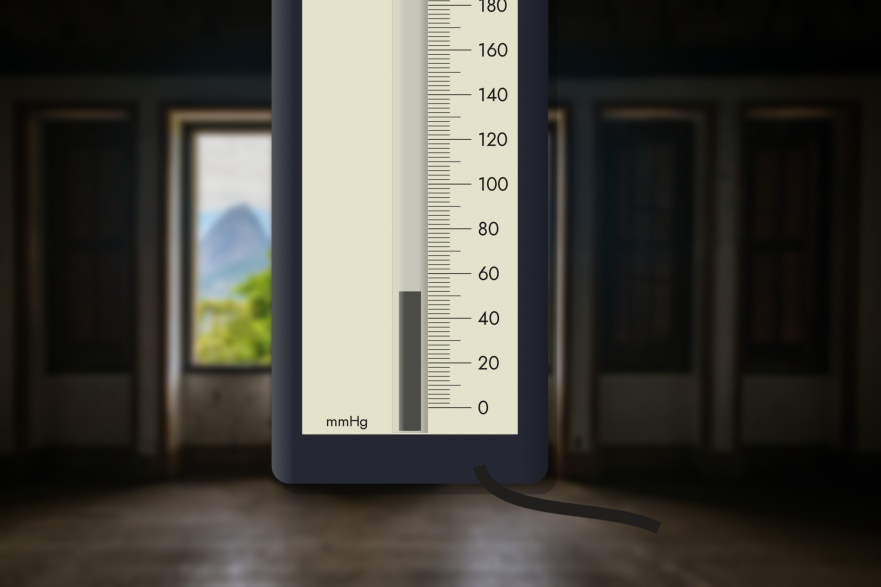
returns mmHg 52
